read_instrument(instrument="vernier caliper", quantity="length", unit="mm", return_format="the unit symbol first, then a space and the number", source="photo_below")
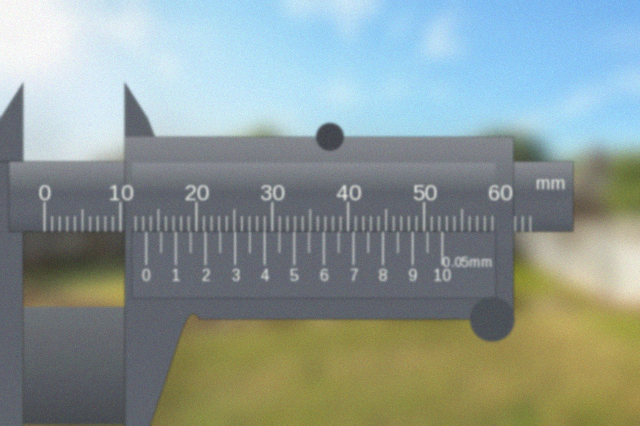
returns mm 13.4
